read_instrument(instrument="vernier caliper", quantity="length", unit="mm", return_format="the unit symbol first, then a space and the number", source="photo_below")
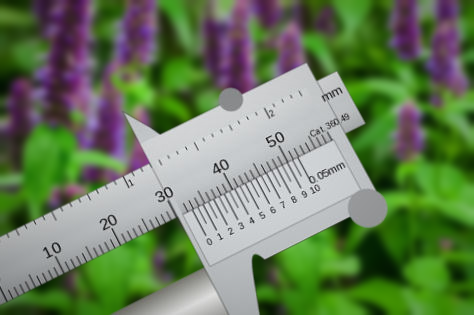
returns mm 32.8
